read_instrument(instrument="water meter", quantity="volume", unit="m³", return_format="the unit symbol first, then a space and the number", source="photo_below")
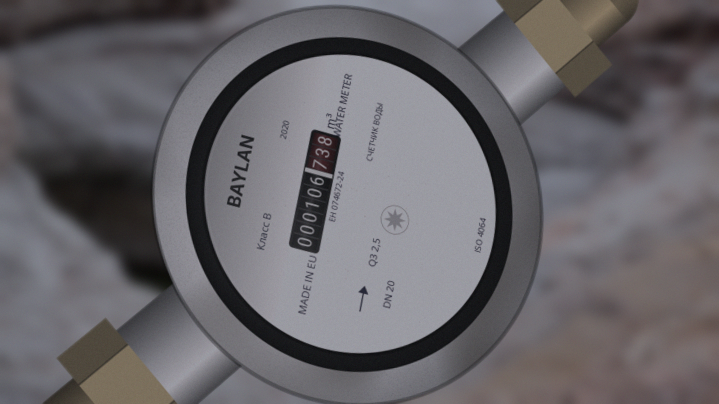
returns m³ 106.738
